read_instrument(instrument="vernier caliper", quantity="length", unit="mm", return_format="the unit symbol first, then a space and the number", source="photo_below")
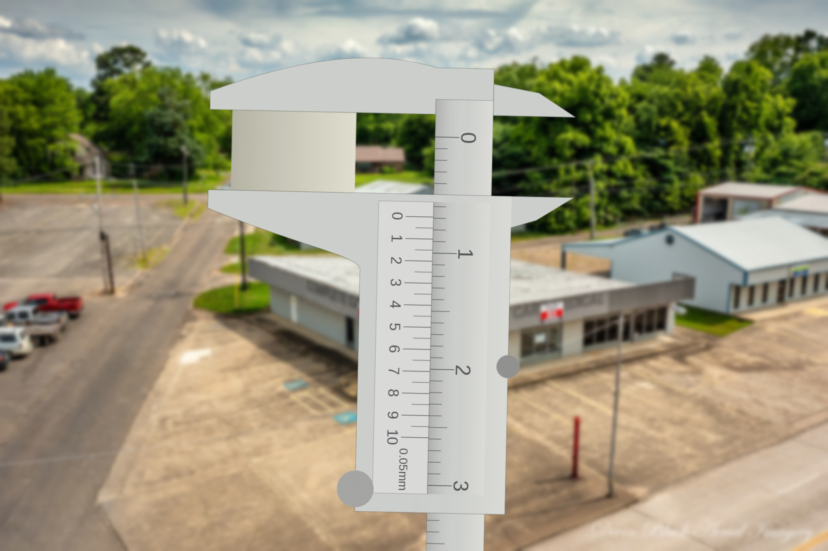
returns mm 6.9
